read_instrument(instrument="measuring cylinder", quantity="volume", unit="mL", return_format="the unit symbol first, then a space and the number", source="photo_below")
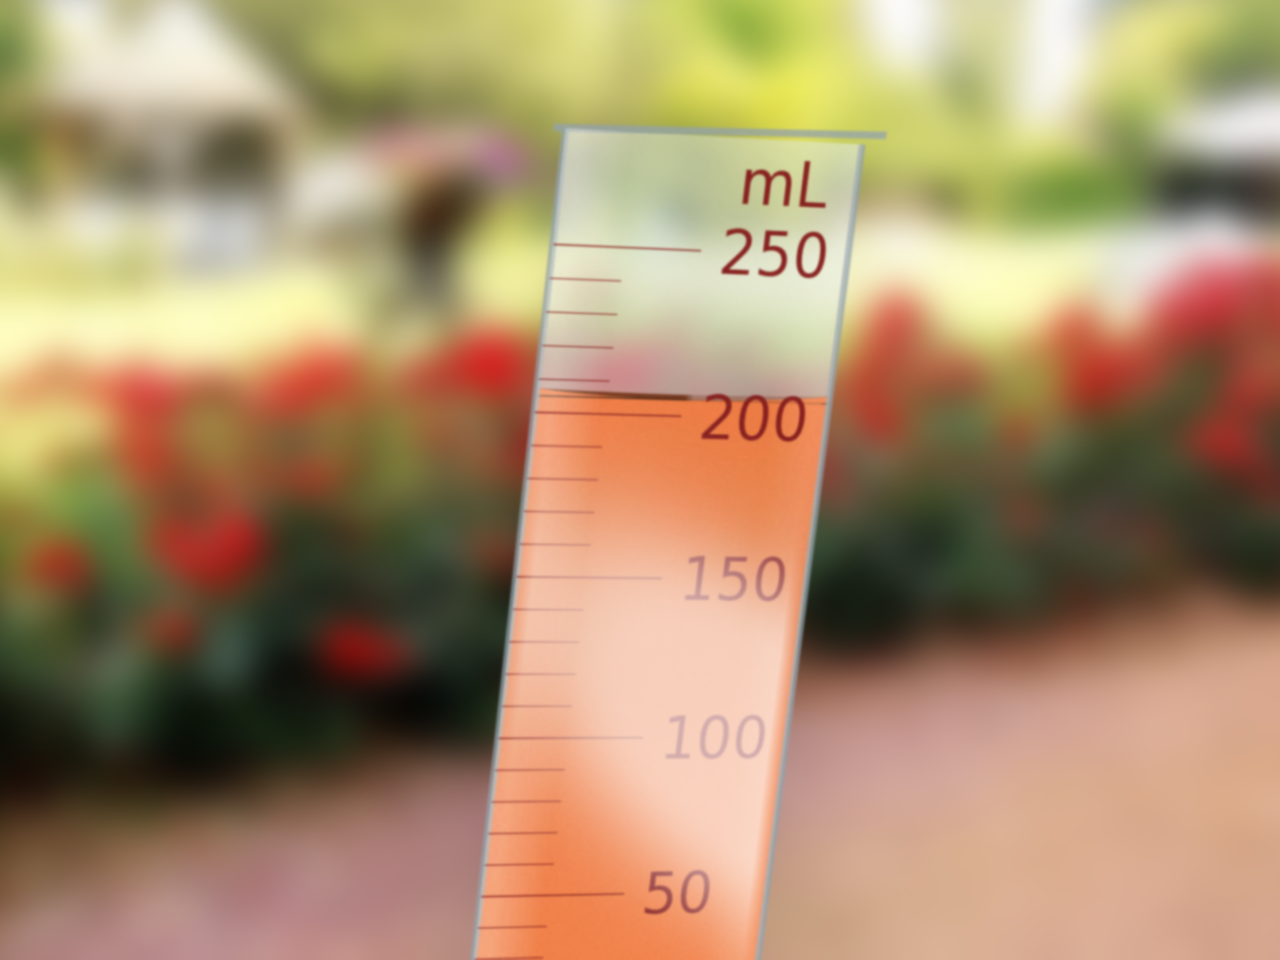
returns mL 205
